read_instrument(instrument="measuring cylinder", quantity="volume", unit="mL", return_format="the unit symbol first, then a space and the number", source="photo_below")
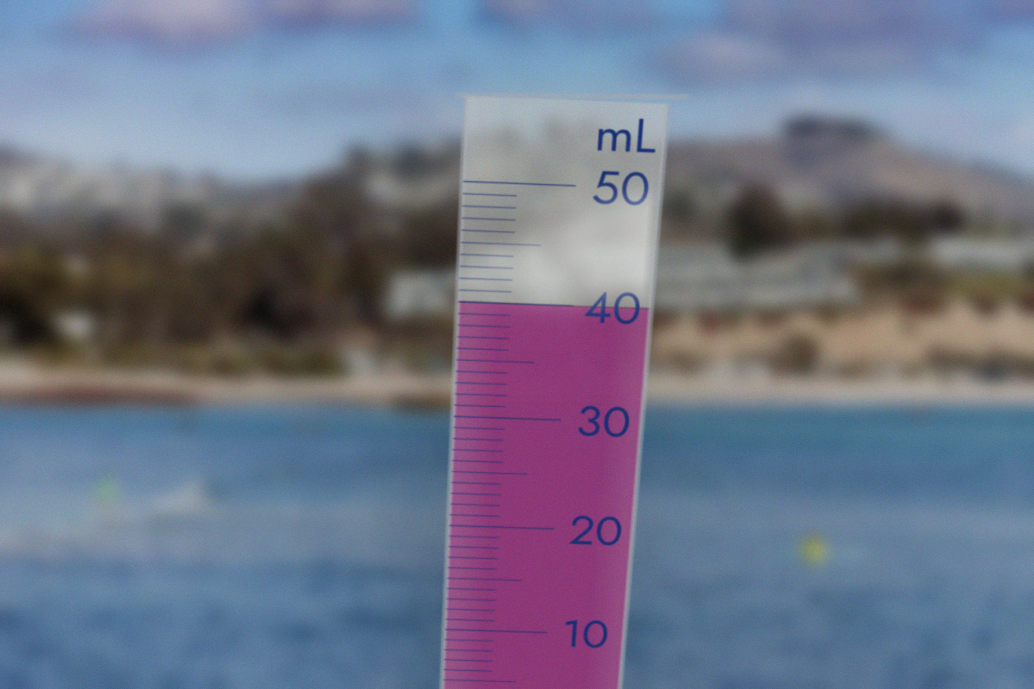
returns mL 40
